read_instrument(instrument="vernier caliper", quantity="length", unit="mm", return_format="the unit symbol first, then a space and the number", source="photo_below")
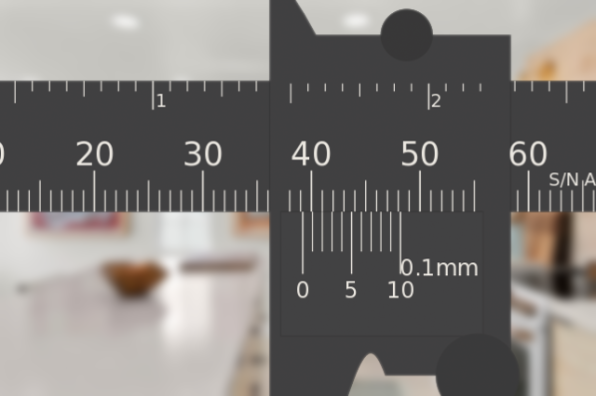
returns mm 39.2
